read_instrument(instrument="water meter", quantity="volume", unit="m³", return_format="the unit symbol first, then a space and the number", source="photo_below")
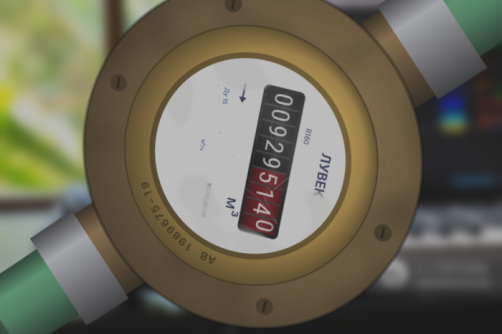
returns m³ 929.5140
